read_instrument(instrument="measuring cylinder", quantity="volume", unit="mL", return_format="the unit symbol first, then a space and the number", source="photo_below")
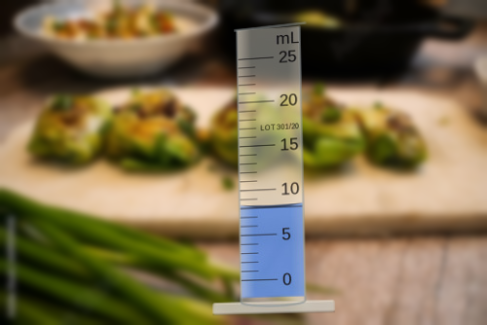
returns mL 8
